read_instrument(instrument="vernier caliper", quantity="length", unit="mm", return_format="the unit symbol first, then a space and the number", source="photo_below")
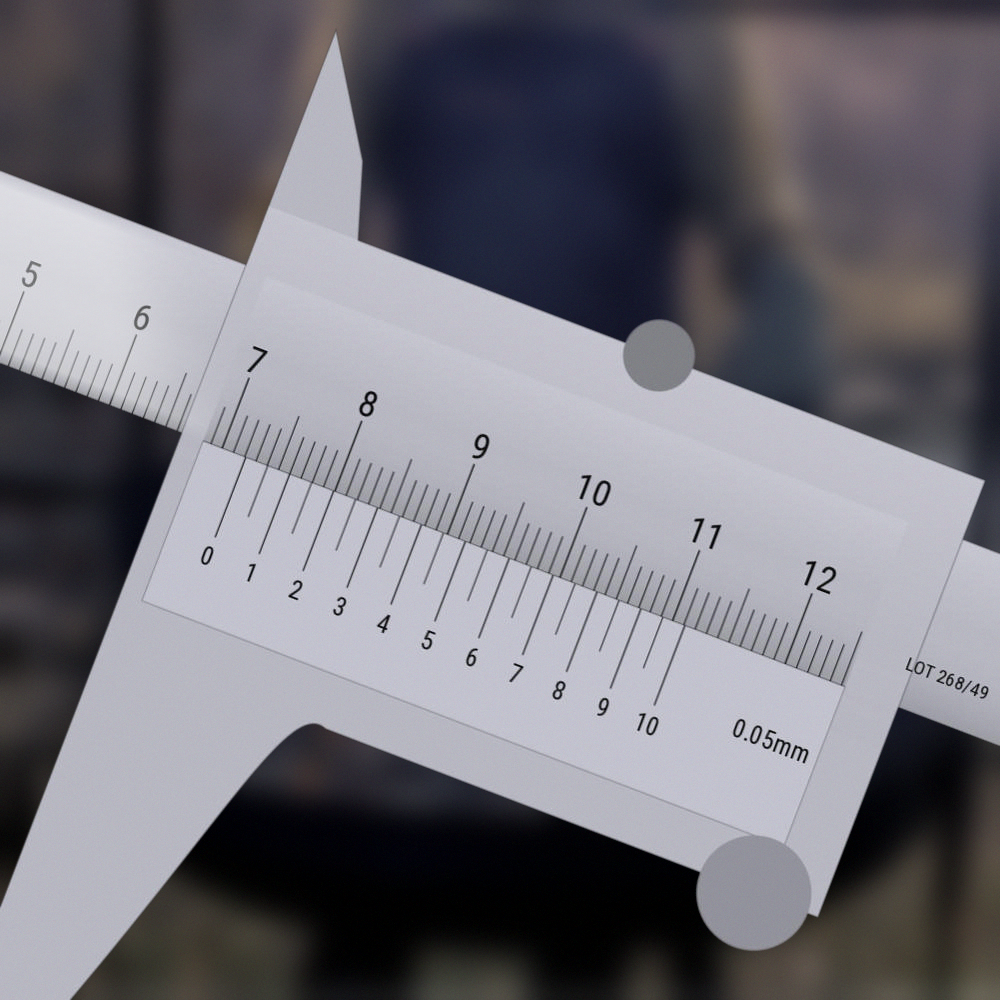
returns mm 72.1
